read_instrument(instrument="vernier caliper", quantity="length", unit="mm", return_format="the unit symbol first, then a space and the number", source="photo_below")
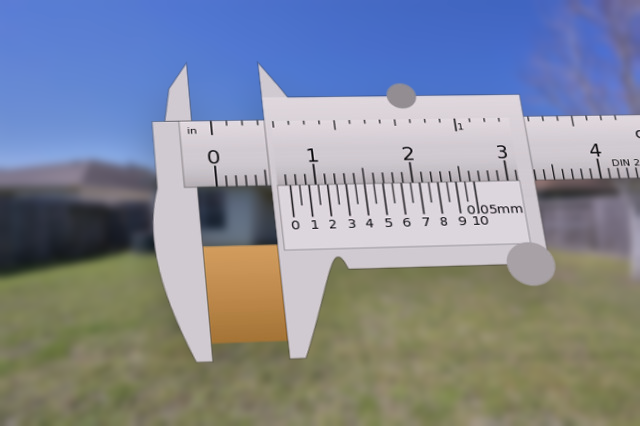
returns mm 7.4
